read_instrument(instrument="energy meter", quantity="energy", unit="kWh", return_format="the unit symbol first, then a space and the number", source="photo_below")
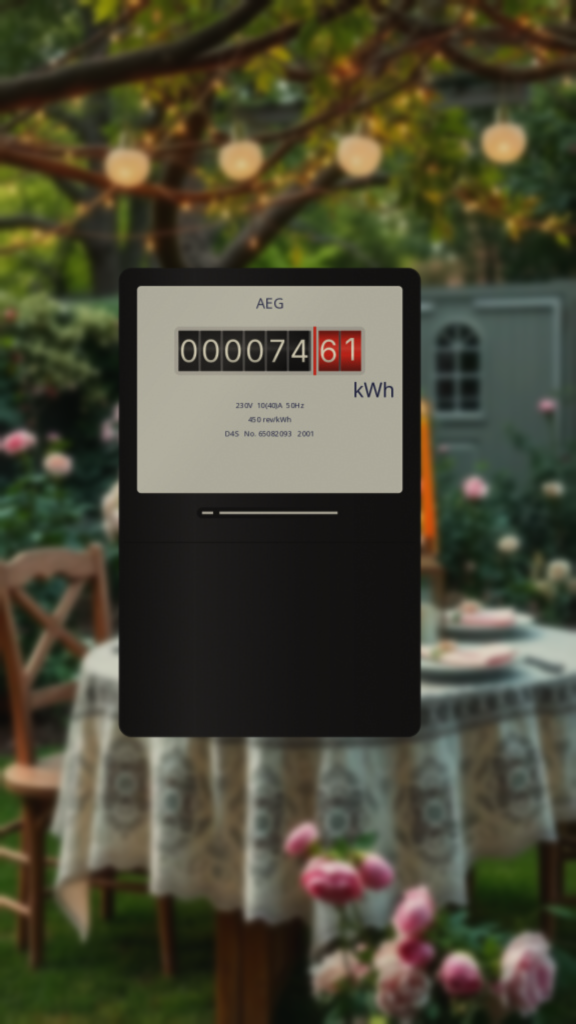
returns kWh 74.61
